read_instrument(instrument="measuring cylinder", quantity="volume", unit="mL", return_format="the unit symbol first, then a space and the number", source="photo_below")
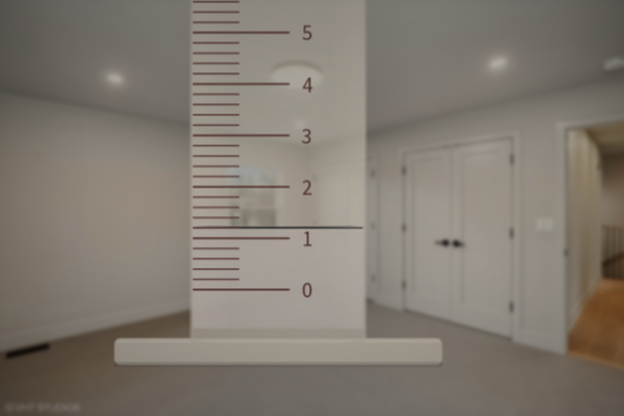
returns mL 1.2
